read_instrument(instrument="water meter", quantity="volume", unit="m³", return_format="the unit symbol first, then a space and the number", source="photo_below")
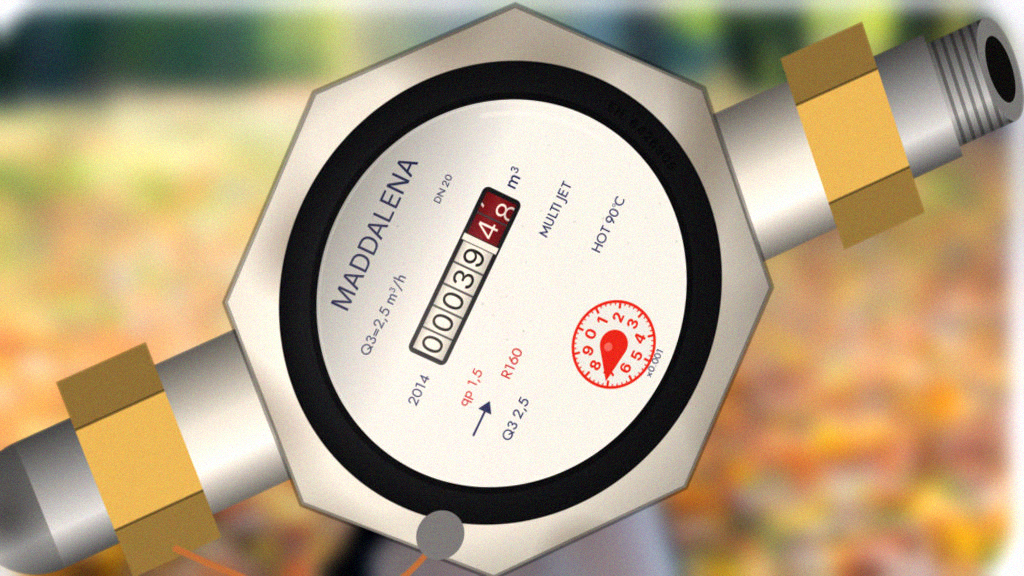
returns m³ 39.477
